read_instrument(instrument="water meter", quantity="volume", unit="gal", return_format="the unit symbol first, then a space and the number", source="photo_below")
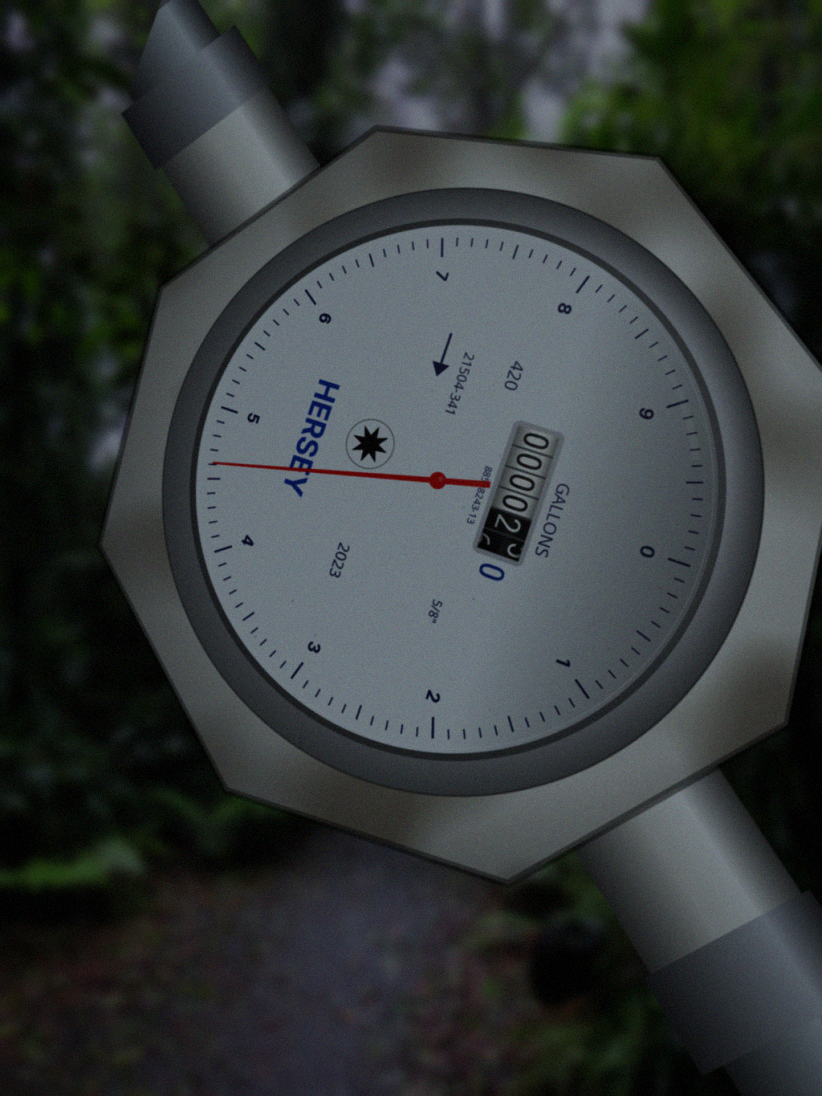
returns gal 254.6
